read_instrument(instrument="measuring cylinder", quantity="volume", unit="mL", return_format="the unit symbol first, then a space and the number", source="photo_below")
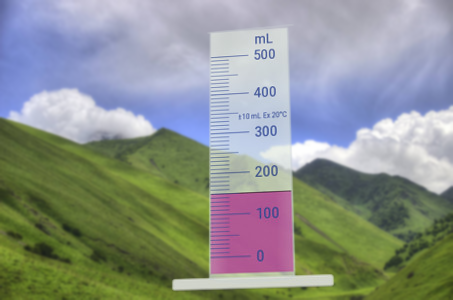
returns mL 150
